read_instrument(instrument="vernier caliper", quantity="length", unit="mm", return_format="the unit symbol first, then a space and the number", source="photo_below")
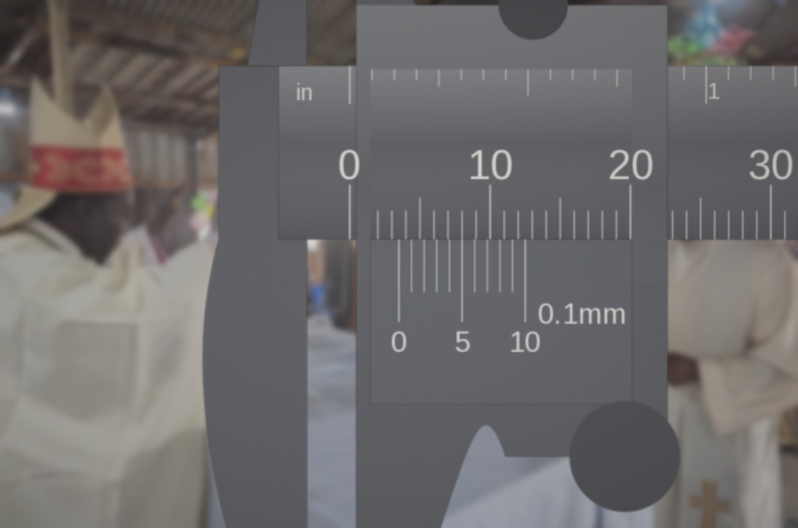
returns mm 3.5
